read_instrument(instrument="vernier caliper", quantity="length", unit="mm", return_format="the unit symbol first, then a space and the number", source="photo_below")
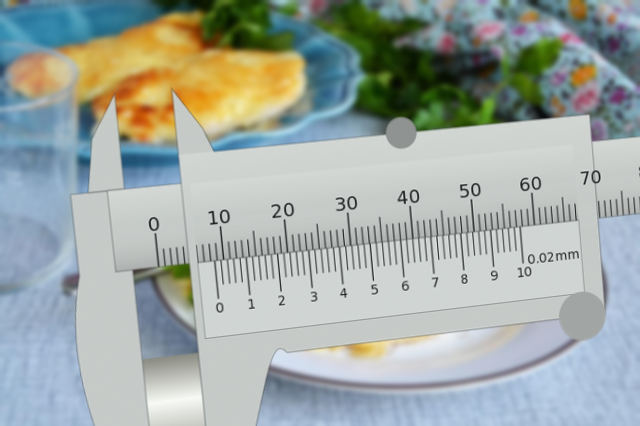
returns mm 8.6
